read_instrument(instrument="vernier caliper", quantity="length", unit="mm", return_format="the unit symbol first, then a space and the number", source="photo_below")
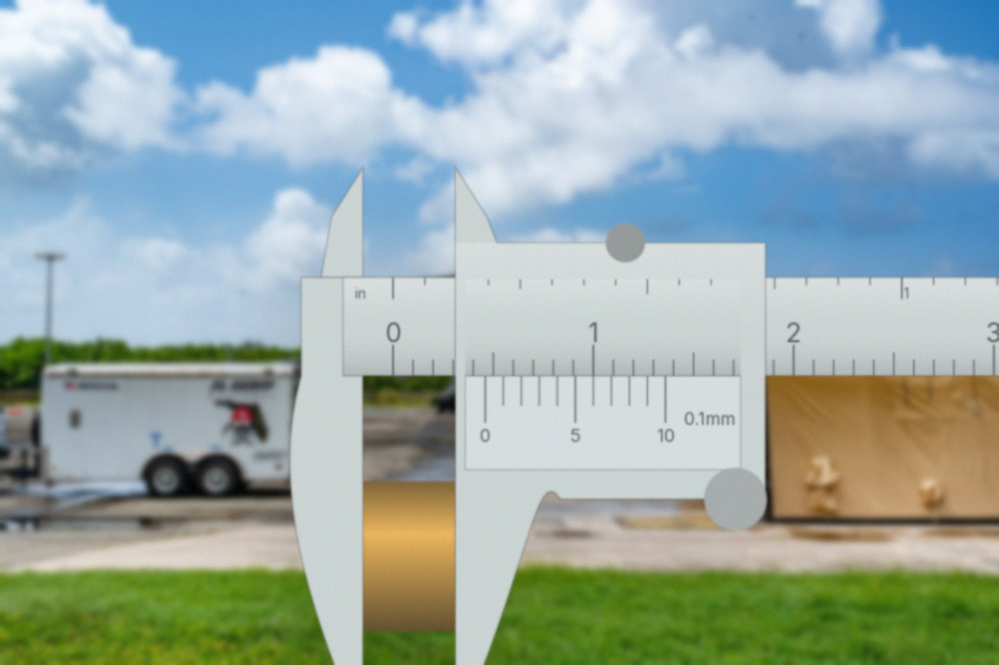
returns mm 4.6
